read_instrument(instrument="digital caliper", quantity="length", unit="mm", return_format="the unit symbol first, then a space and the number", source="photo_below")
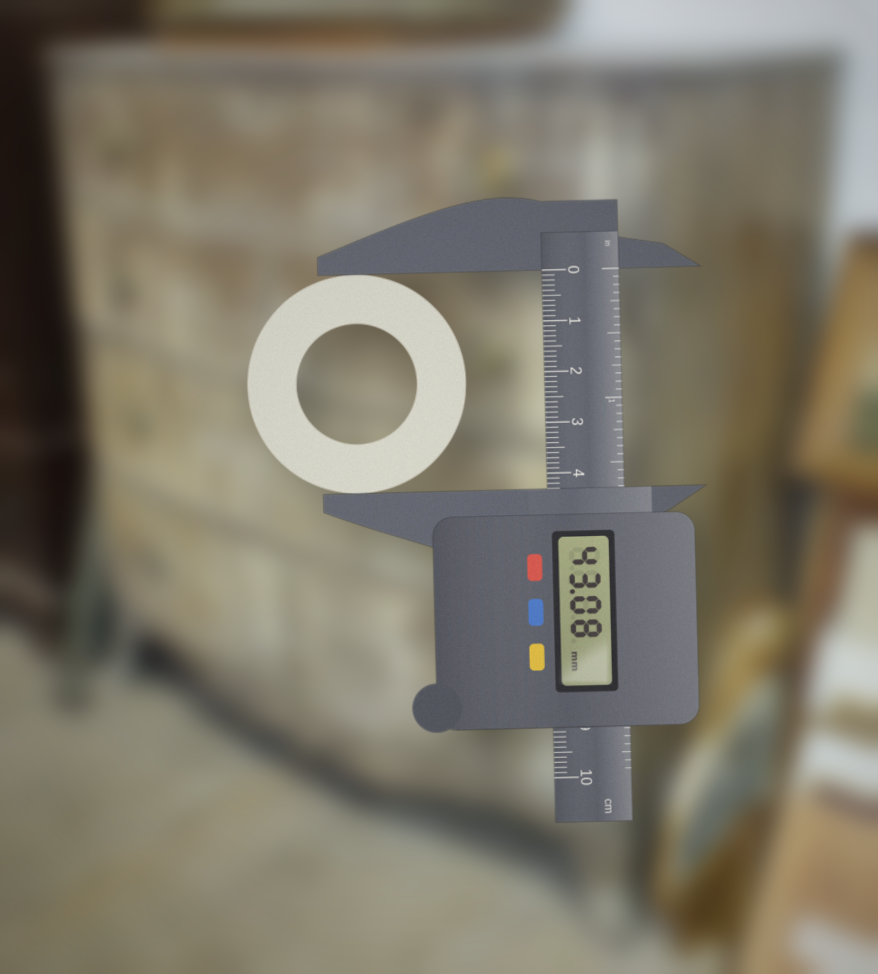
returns mm 43.08
